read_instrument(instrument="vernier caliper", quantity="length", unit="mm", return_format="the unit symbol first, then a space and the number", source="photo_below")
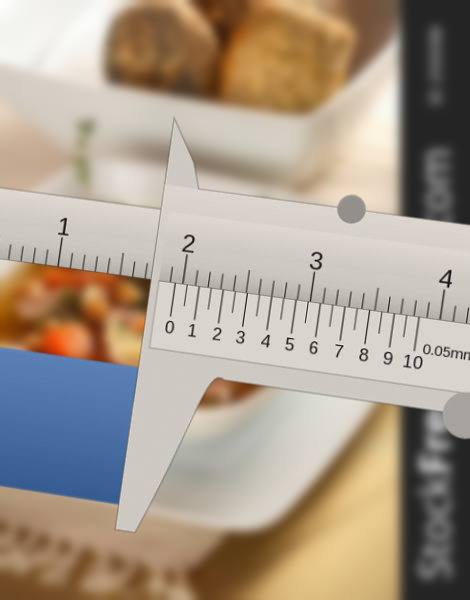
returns mm 19.4
